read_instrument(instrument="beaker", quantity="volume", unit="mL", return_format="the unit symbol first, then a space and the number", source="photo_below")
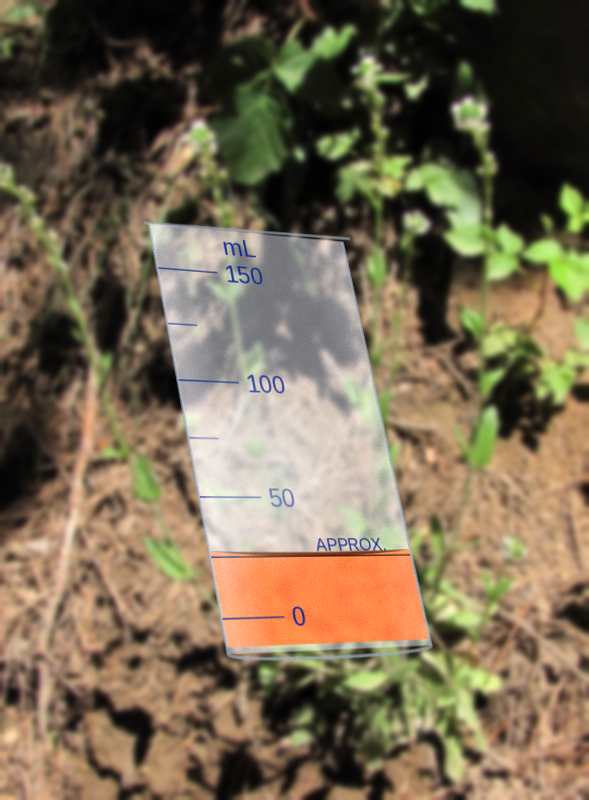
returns mL 25
